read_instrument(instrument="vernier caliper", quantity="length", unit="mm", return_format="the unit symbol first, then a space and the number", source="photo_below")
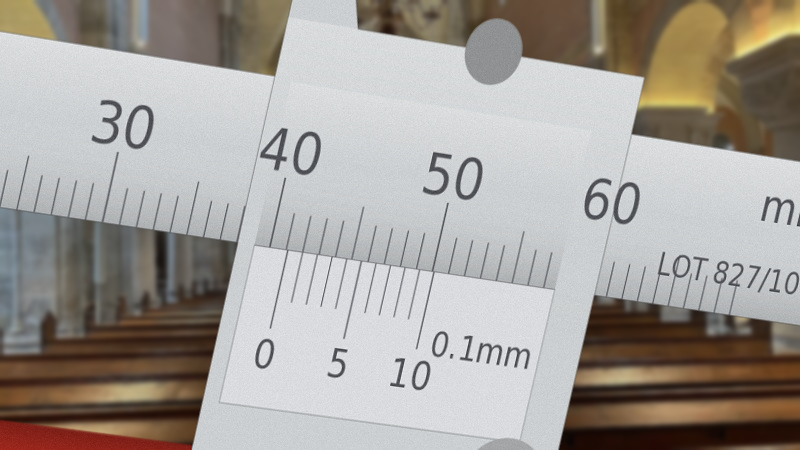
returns mm 41.1
